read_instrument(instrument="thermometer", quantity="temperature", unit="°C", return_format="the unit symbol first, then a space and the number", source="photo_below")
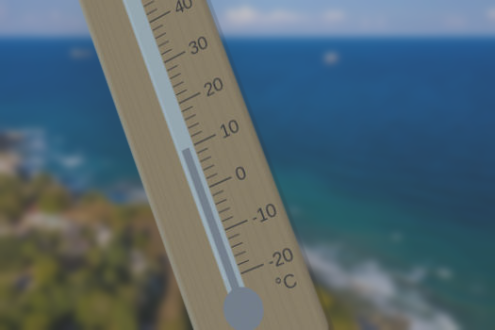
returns °C 10
